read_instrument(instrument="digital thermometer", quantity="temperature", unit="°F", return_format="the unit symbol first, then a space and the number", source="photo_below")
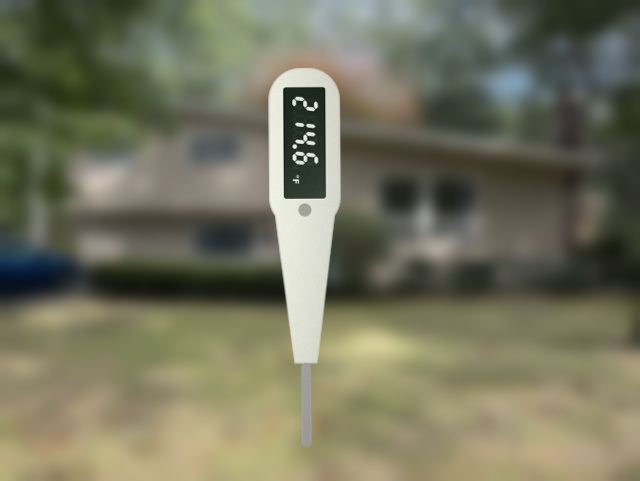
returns °F 214.6
